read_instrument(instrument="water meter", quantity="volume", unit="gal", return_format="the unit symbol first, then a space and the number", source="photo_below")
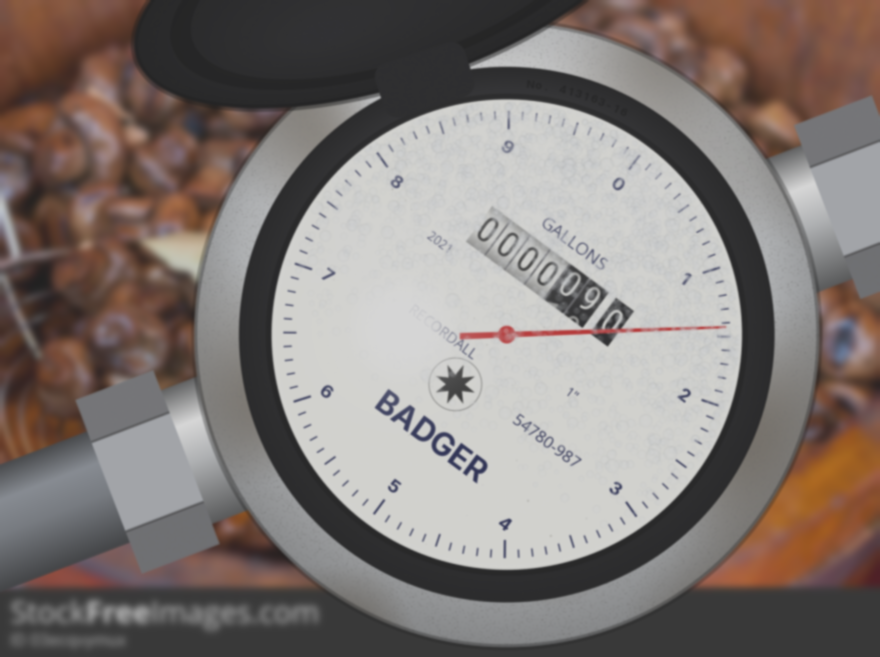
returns gal 91.4
